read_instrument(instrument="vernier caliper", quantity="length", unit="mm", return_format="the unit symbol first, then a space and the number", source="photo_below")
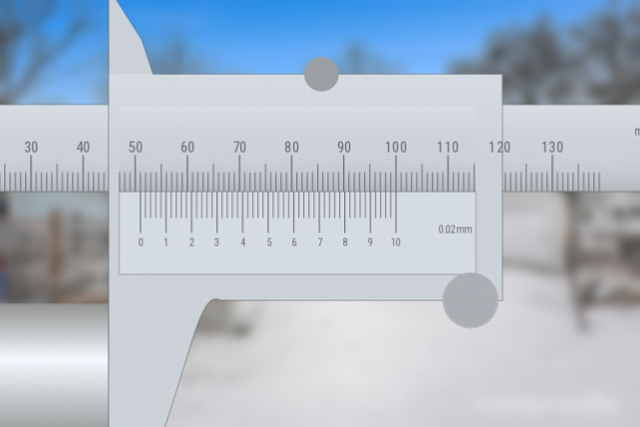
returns mm 51.0
